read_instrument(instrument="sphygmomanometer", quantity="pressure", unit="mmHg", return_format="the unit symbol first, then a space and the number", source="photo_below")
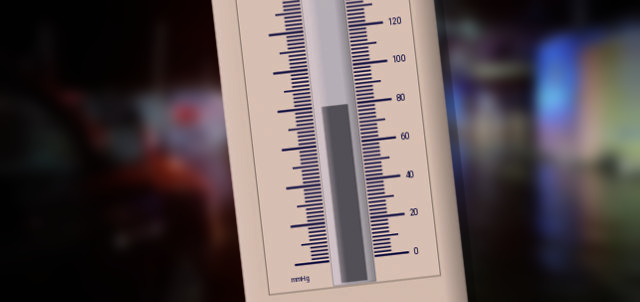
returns mmHg 80
